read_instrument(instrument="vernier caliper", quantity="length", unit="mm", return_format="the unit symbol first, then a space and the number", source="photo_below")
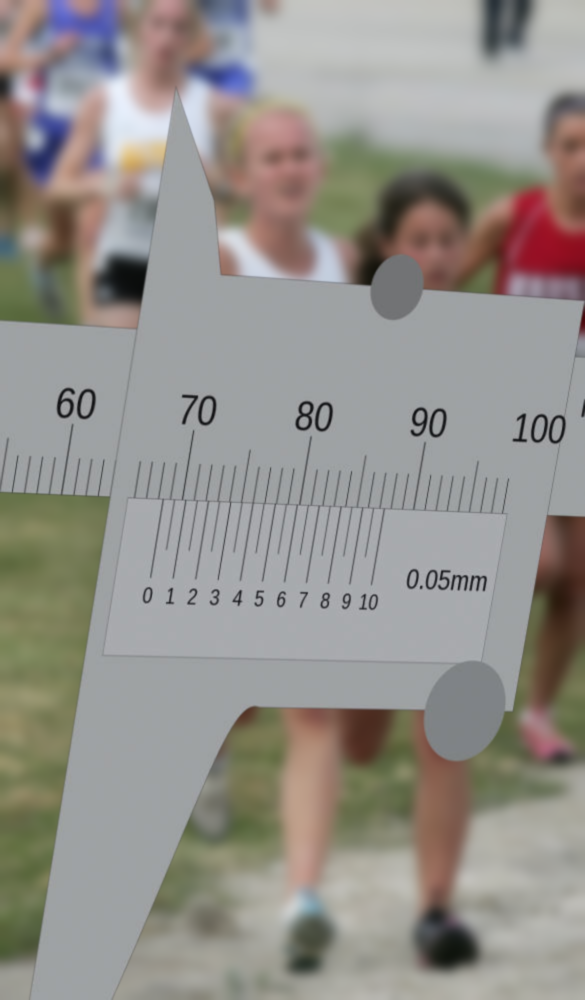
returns mm 68.4
